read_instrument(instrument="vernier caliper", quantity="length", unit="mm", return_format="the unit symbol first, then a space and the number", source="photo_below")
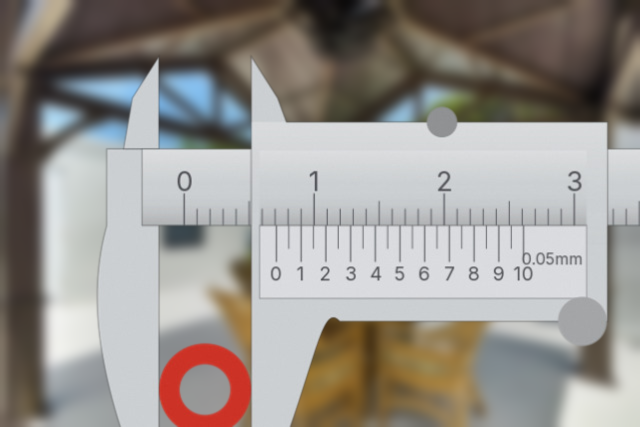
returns mm 7.1
